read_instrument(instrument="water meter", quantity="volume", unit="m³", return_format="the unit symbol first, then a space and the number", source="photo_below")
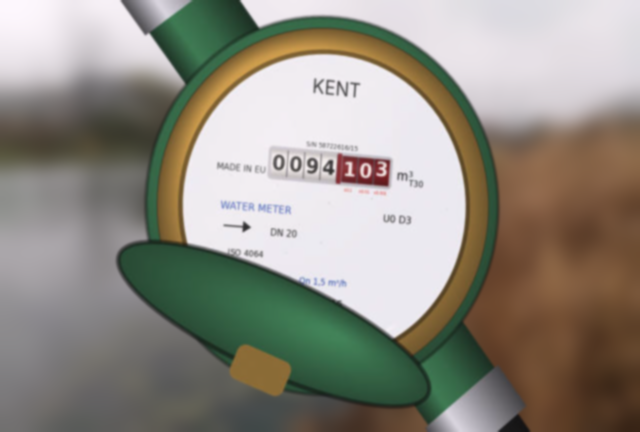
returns m³ 94.103
